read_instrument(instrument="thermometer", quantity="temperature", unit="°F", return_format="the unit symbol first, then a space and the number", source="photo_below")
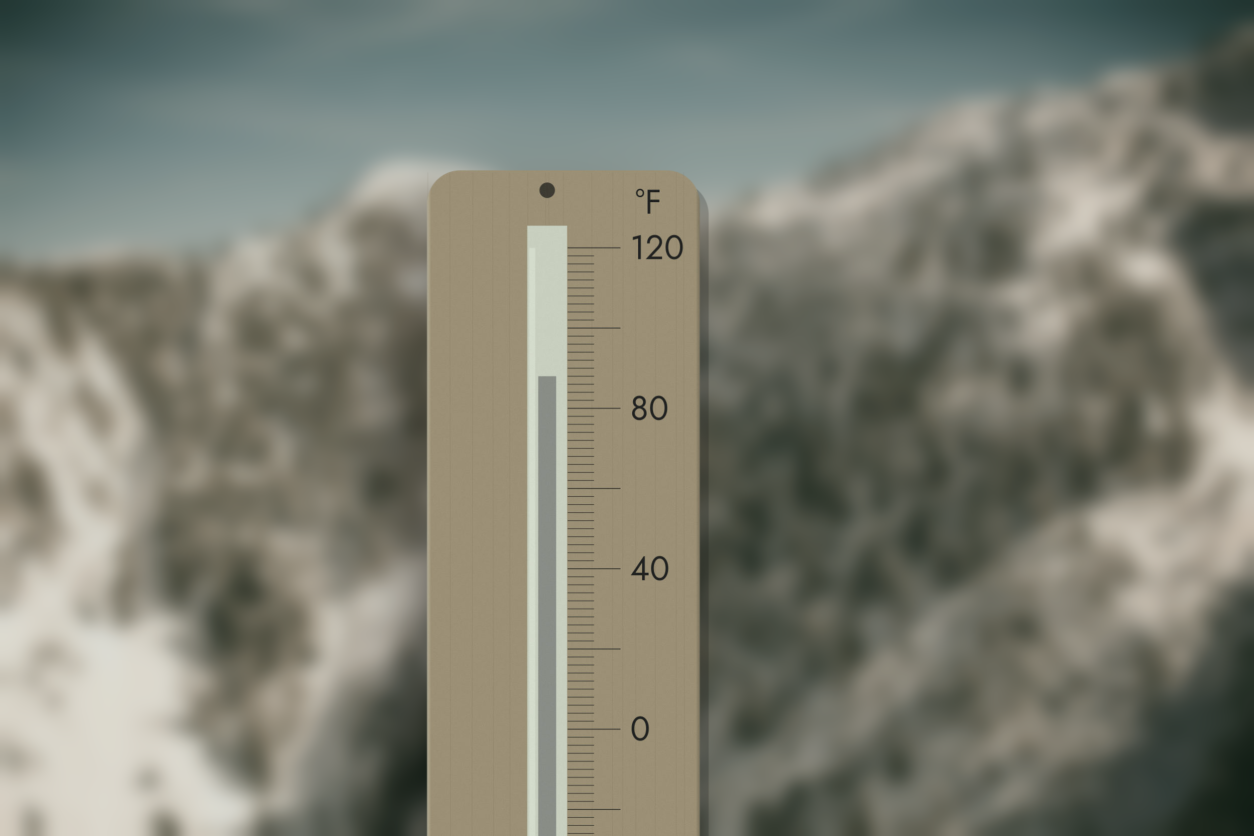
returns °F 88
